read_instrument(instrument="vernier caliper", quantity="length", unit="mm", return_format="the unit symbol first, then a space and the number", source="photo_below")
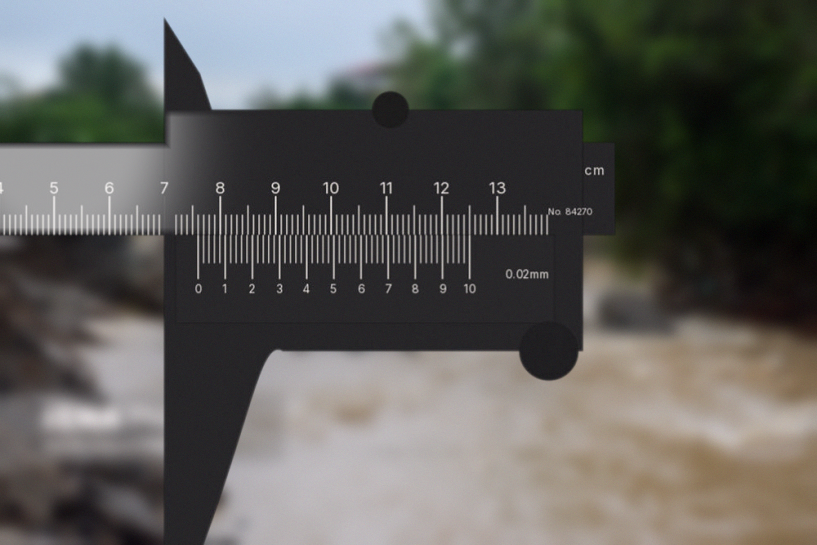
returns mm 76.0
